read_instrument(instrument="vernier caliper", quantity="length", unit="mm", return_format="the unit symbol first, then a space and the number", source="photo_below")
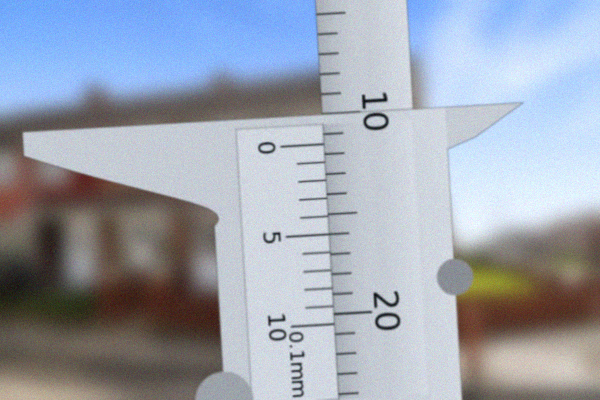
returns mm 11.5
